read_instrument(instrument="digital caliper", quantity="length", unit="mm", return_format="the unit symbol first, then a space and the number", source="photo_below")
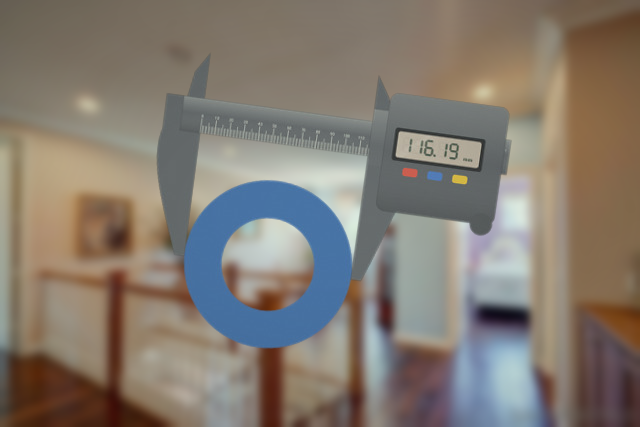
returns mm 116.19
